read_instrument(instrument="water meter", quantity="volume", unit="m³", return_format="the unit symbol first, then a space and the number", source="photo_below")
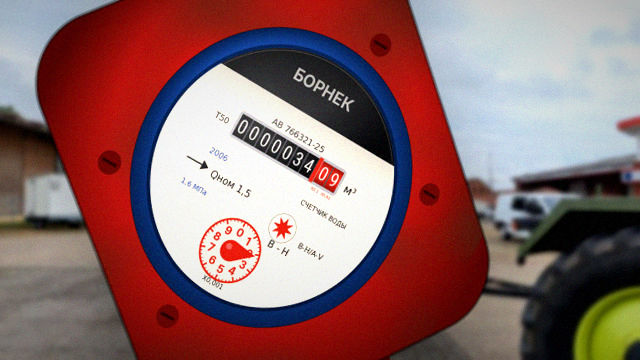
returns m³ 34.092
